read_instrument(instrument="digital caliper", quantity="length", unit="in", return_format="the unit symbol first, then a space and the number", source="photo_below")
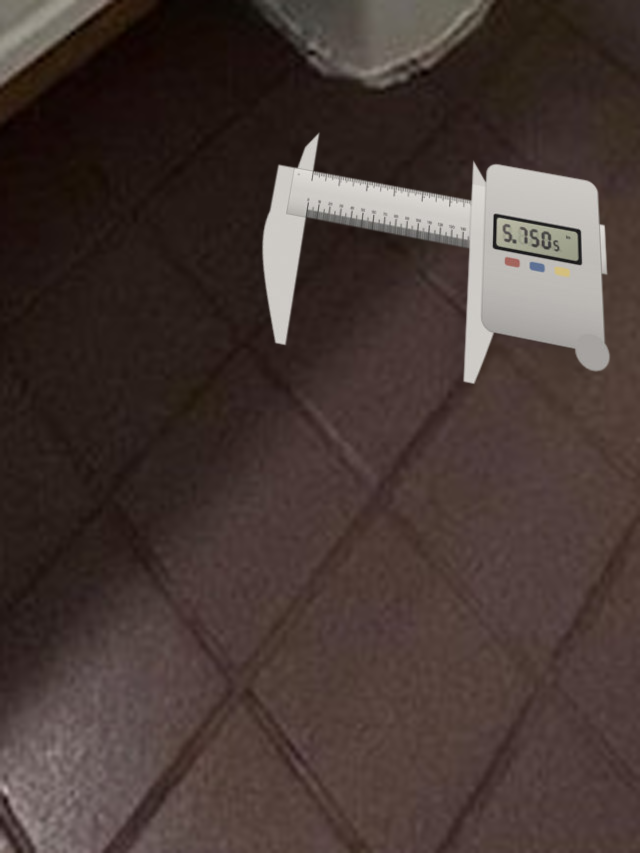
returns in 5.7505
